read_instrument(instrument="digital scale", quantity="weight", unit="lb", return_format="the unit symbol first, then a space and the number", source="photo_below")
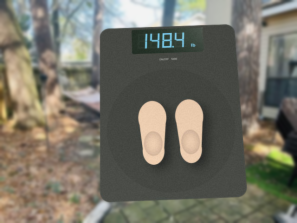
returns lb 148.4
